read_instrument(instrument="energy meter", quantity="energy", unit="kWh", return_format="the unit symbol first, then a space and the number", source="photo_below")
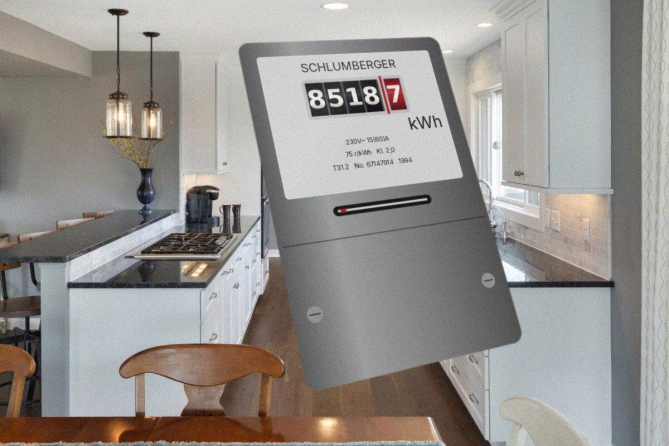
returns kWh 8518.7
